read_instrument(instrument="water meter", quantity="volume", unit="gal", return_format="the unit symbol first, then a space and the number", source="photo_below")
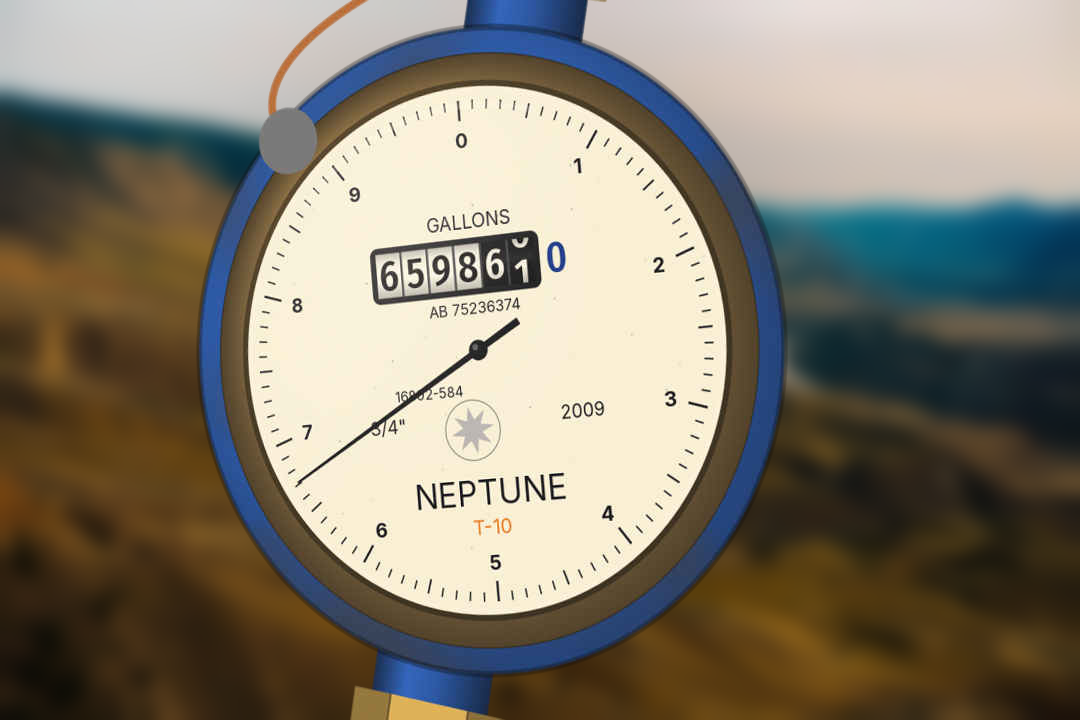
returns gal 6598606.7
